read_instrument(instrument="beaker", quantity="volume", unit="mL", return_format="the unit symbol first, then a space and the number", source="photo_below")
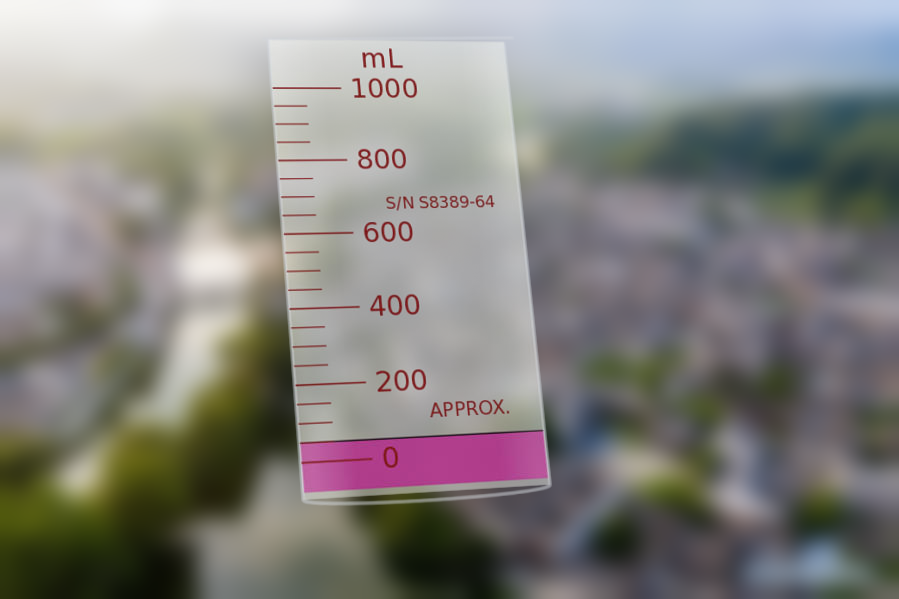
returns mL 50
